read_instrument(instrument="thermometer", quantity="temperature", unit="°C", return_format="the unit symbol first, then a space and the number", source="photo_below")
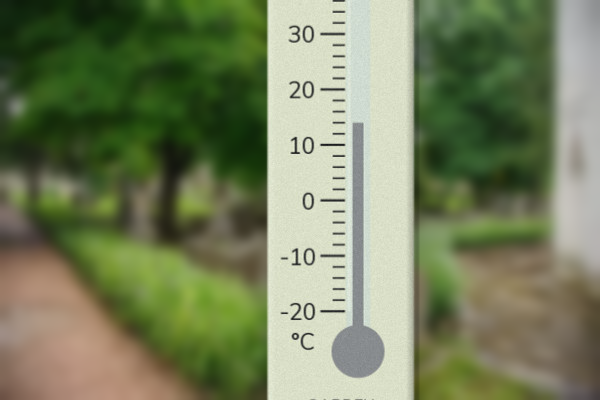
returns °C 14
